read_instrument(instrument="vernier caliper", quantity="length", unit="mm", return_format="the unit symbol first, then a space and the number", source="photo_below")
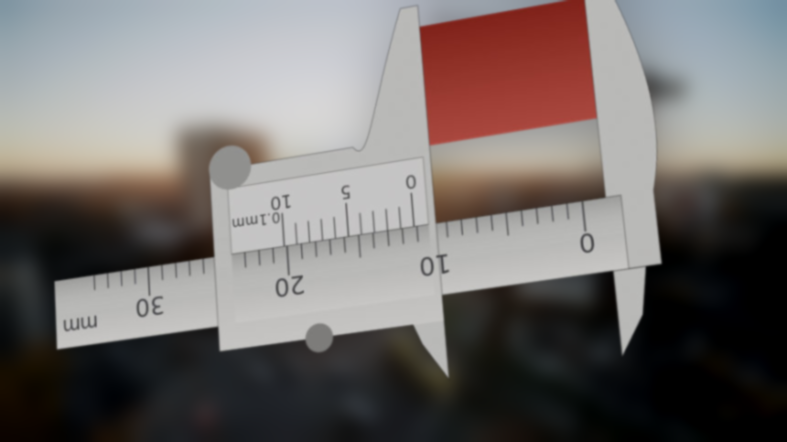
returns mm 11.2
